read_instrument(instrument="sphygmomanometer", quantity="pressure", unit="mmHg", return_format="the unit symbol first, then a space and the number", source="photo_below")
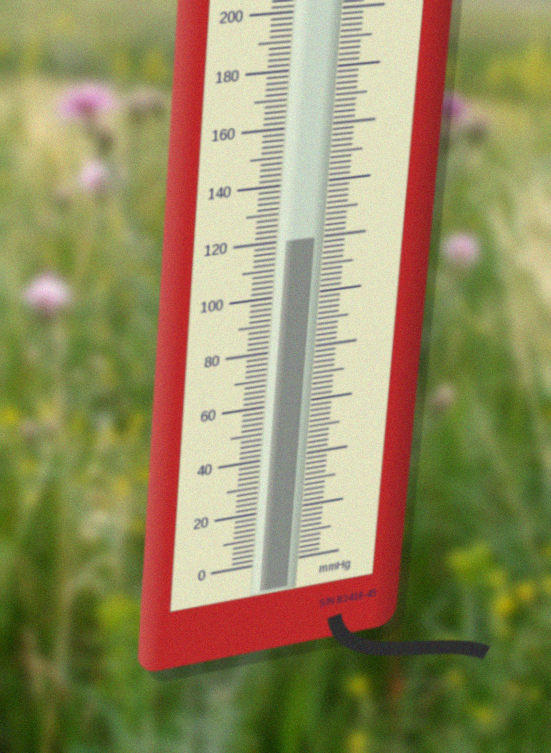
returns mmHg 120
